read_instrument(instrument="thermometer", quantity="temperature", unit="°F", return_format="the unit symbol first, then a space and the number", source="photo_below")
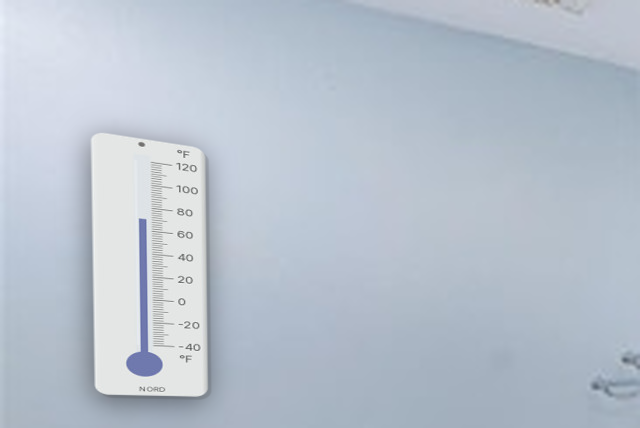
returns °F 70
